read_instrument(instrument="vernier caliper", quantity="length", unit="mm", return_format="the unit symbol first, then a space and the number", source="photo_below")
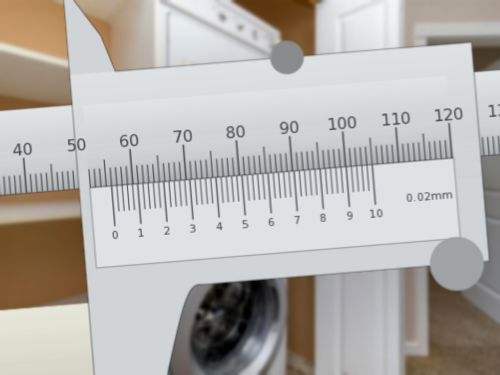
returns mm 56.0
